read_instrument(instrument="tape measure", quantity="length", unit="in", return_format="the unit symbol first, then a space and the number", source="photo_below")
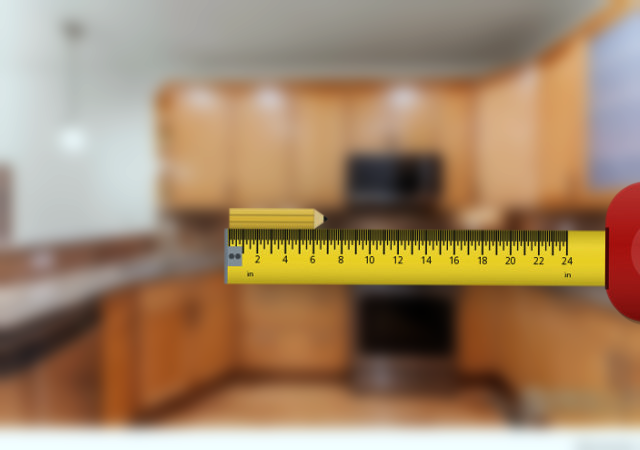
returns in 7
